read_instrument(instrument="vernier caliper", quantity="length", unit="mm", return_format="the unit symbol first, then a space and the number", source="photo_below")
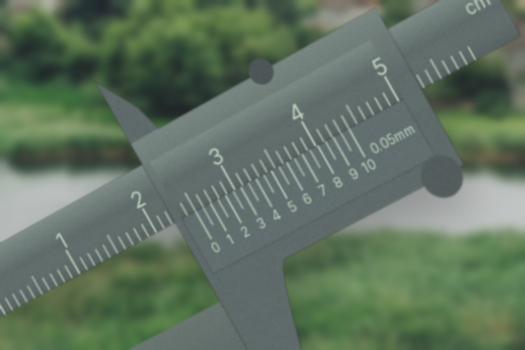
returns mm 25.0
